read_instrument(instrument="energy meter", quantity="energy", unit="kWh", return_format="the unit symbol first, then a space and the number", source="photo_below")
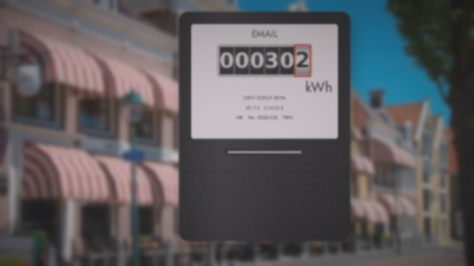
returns kWh 30.2
